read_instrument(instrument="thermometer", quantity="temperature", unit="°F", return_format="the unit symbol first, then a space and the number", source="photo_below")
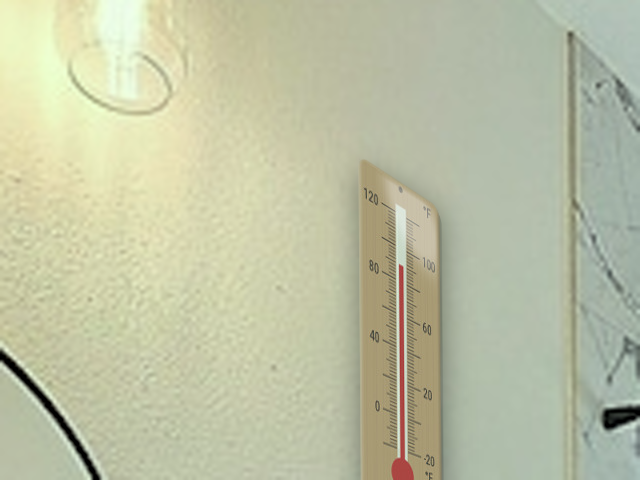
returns °F 90
